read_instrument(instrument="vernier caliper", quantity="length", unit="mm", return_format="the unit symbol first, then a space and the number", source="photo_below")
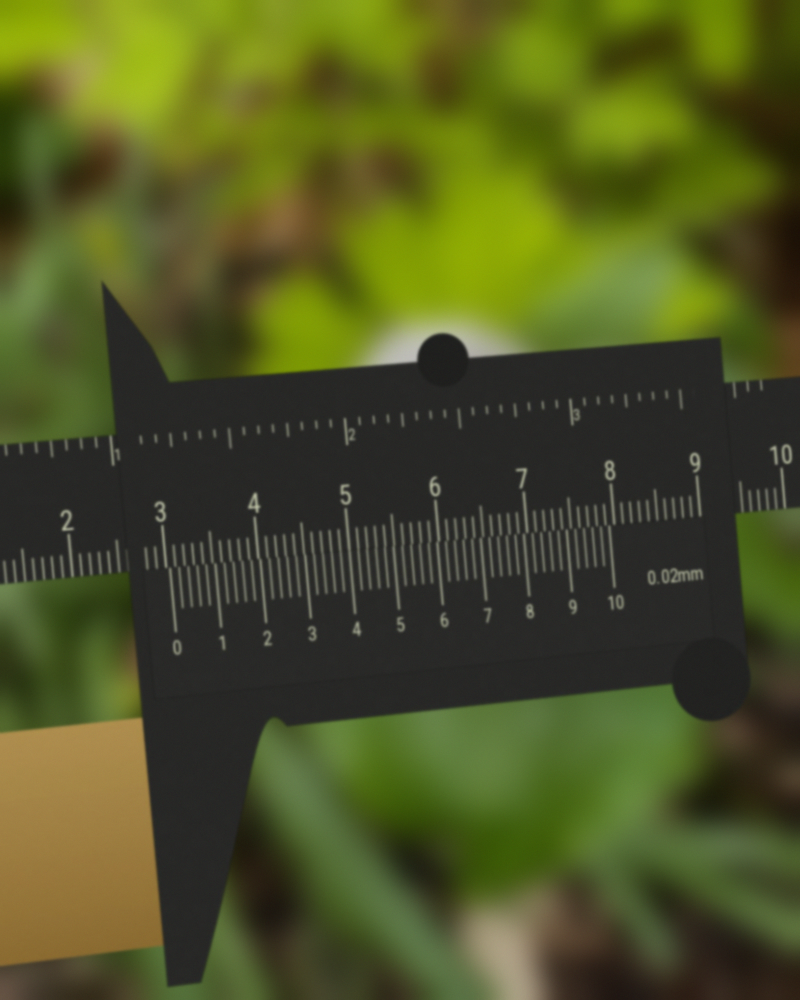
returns mm 30.4
